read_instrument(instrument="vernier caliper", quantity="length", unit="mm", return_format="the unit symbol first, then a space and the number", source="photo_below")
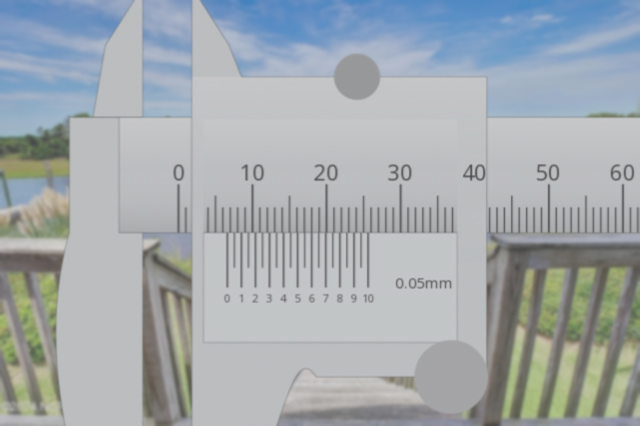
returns mm 6.6
